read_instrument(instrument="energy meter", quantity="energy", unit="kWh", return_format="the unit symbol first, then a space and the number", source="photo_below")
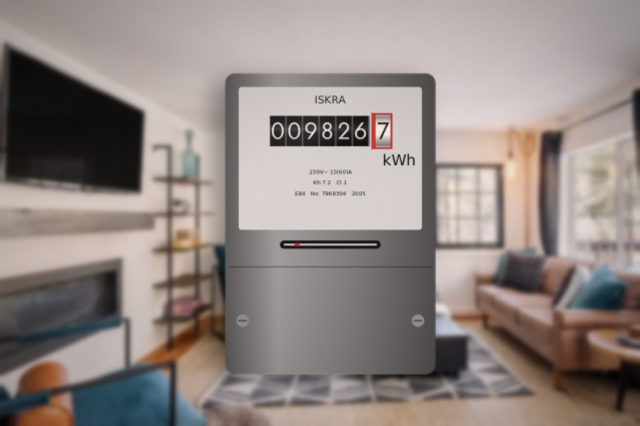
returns kWh 9826.7
